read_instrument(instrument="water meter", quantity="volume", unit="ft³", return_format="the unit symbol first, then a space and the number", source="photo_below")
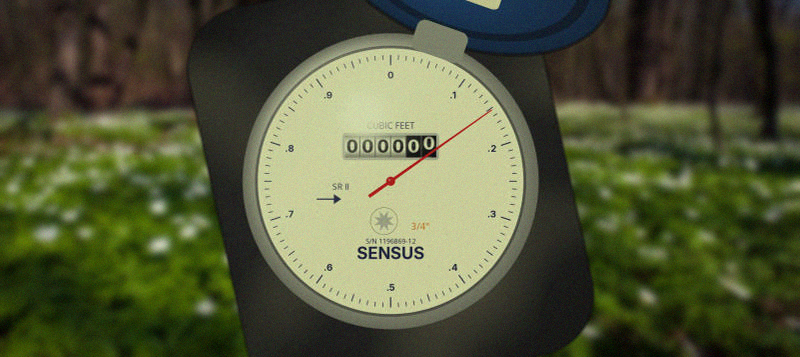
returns ft³ 0.15
